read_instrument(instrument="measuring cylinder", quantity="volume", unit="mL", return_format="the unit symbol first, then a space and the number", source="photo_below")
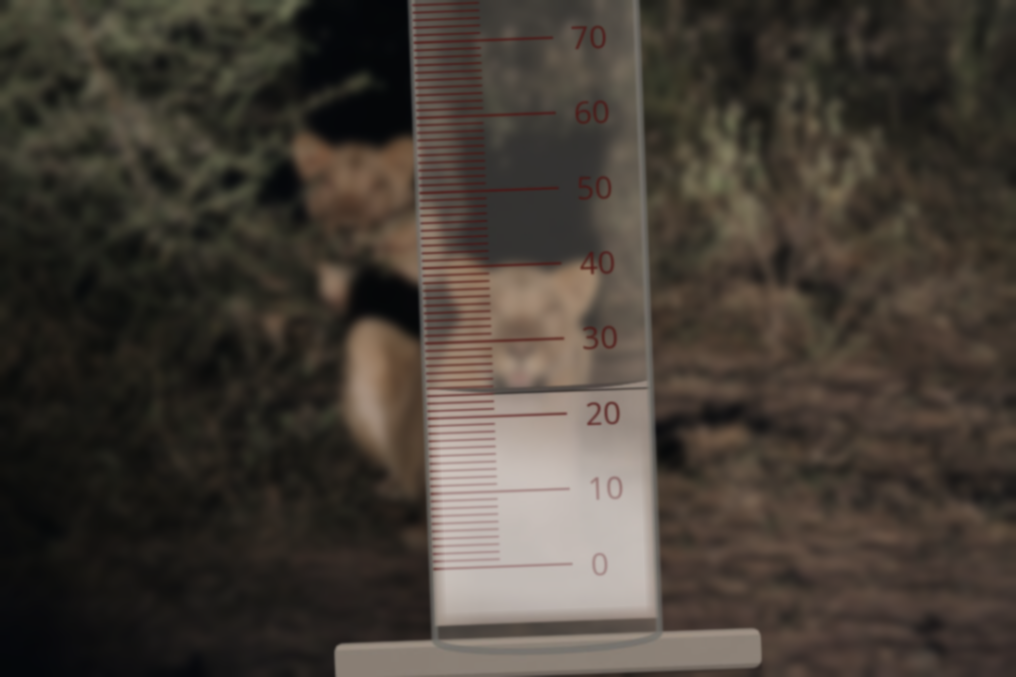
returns mL 23
